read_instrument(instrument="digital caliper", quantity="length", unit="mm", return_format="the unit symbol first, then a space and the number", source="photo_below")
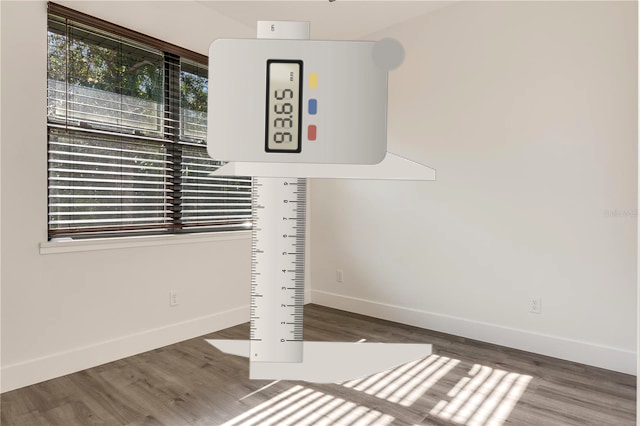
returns mm 93.65
